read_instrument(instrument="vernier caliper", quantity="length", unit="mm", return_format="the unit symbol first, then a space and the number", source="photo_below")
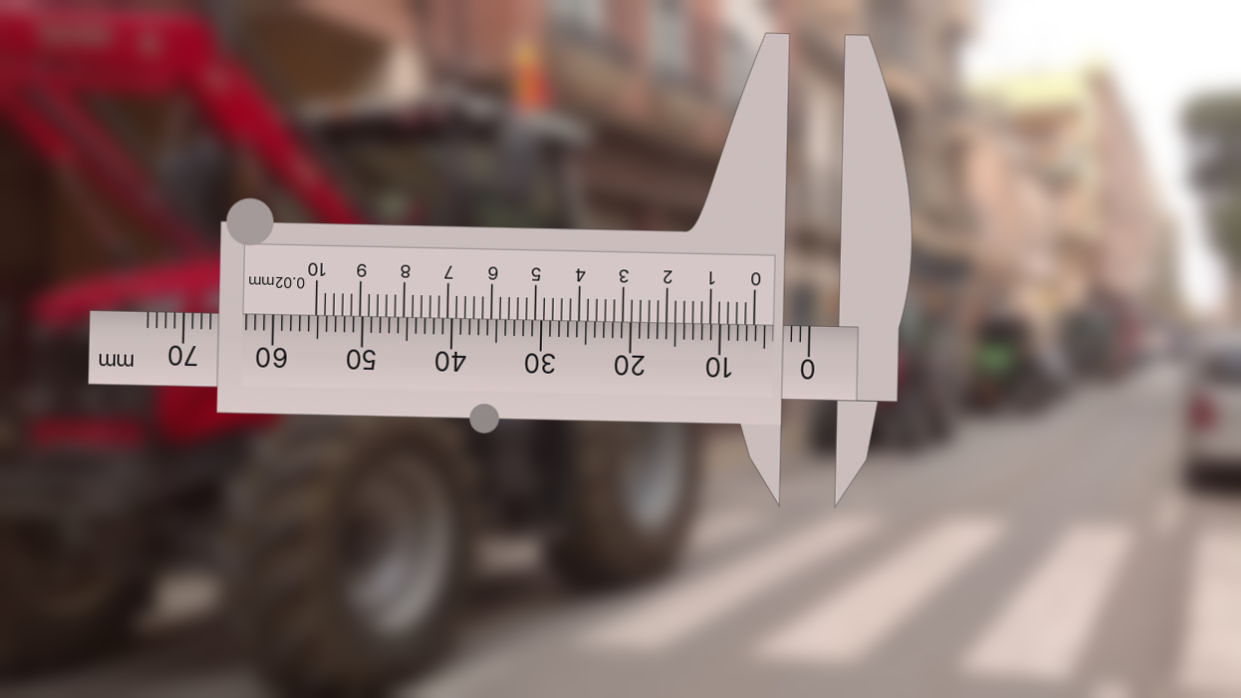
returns mm 6.2
